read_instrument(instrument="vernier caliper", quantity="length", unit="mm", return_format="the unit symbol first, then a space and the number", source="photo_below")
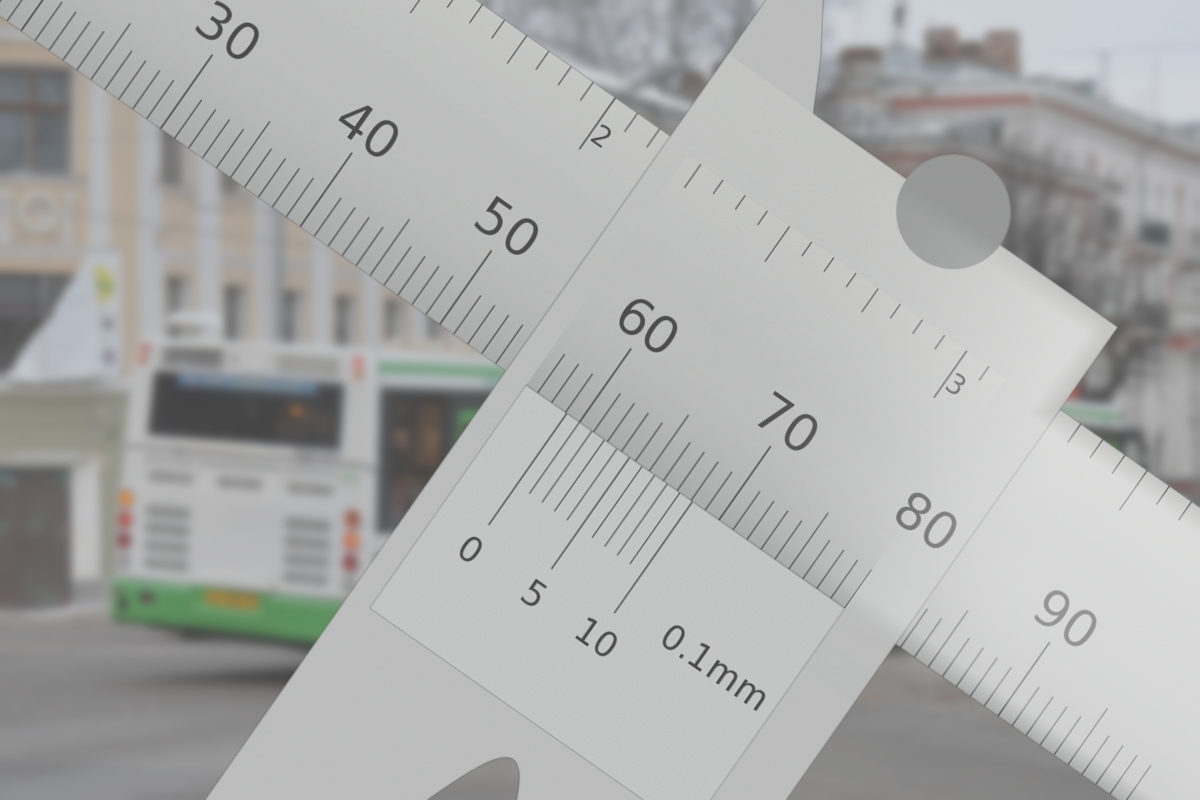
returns mm 59.1
